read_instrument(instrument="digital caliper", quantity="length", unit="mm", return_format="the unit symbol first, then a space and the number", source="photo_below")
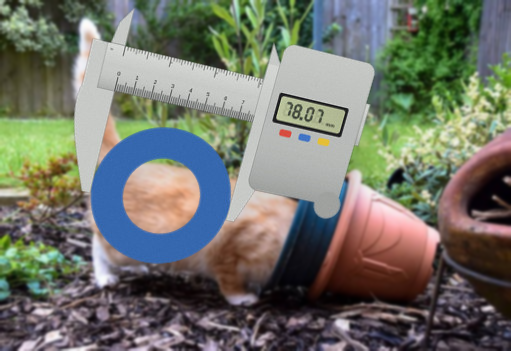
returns mm 78.07
